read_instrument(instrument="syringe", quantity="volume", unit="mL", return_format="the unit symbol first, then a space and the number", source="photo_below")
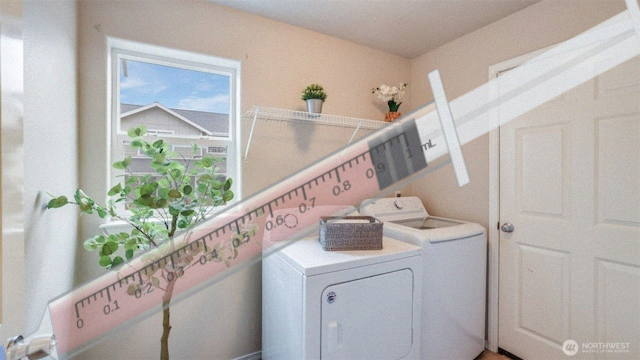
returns mL 0.9
